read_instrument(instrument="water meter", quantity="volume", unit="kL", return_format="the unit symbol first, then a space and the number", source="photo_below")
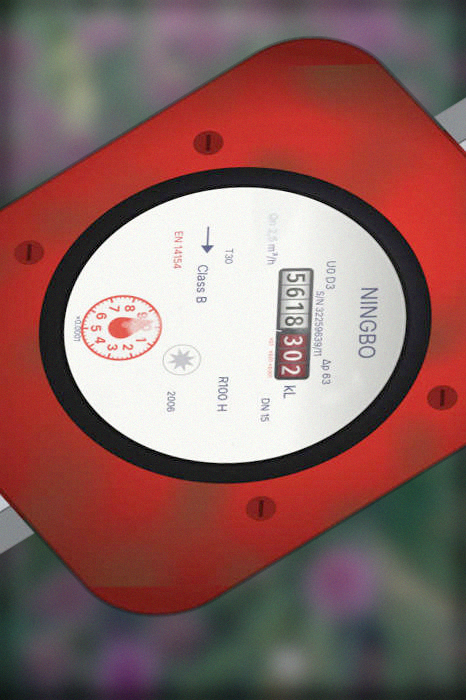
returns kL 5618.3019
